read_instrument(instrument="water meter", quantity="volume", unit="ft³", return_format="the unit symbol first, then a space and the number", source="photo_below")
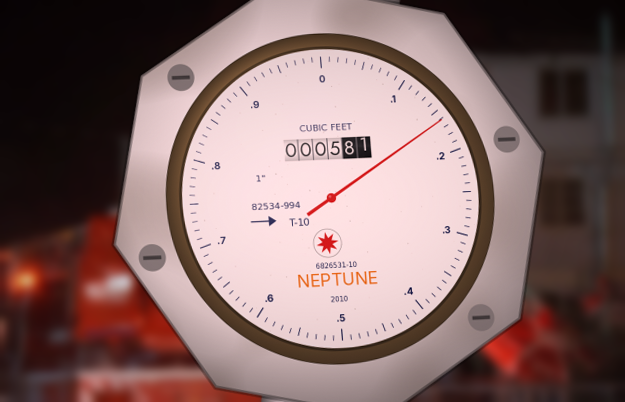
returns ft³ 581.16
